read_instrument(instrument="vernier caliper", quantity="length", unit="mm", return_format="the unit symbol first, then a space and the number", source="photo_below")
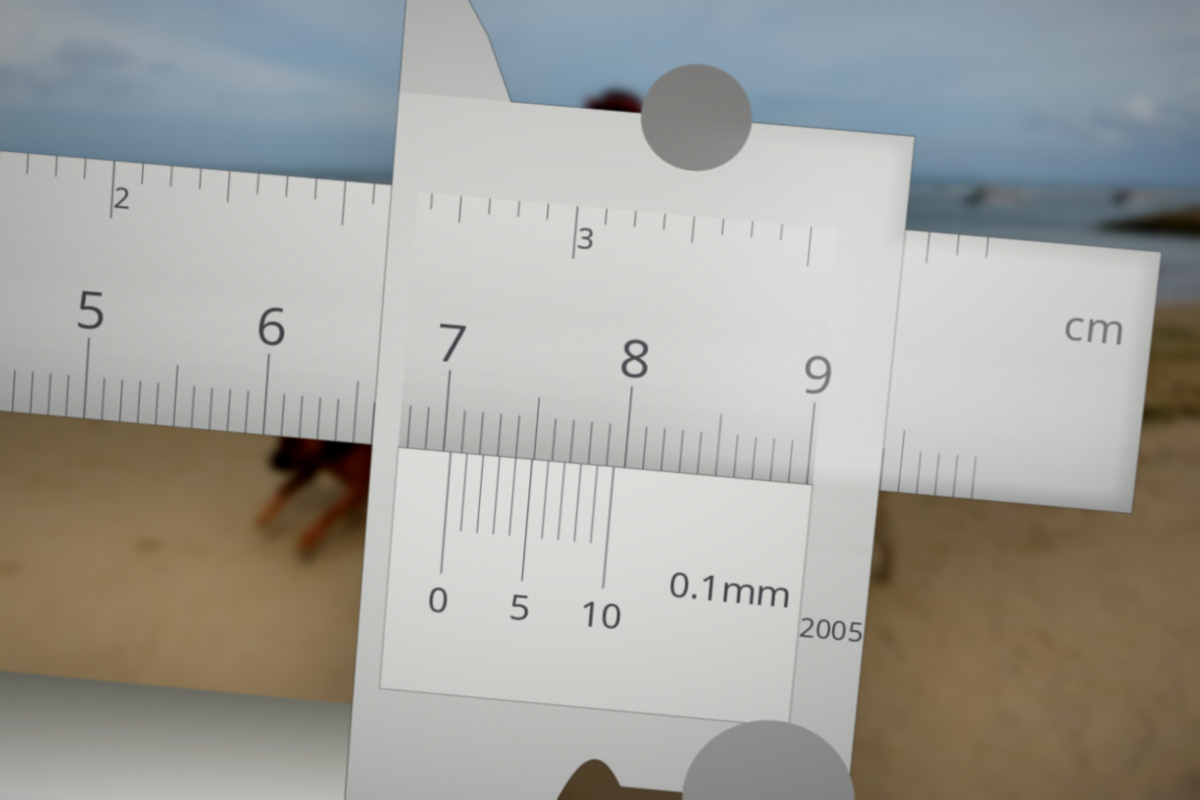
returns mm 70.4
